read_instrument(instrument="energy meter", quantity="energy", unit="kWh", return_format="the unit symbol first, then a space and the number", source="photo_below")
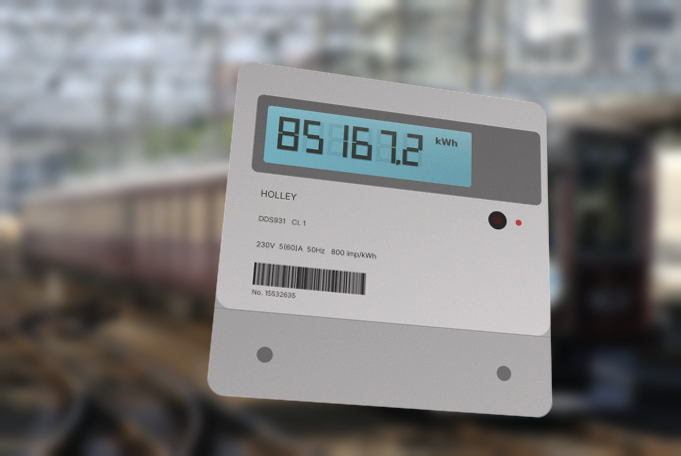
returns kWh 85167.2
